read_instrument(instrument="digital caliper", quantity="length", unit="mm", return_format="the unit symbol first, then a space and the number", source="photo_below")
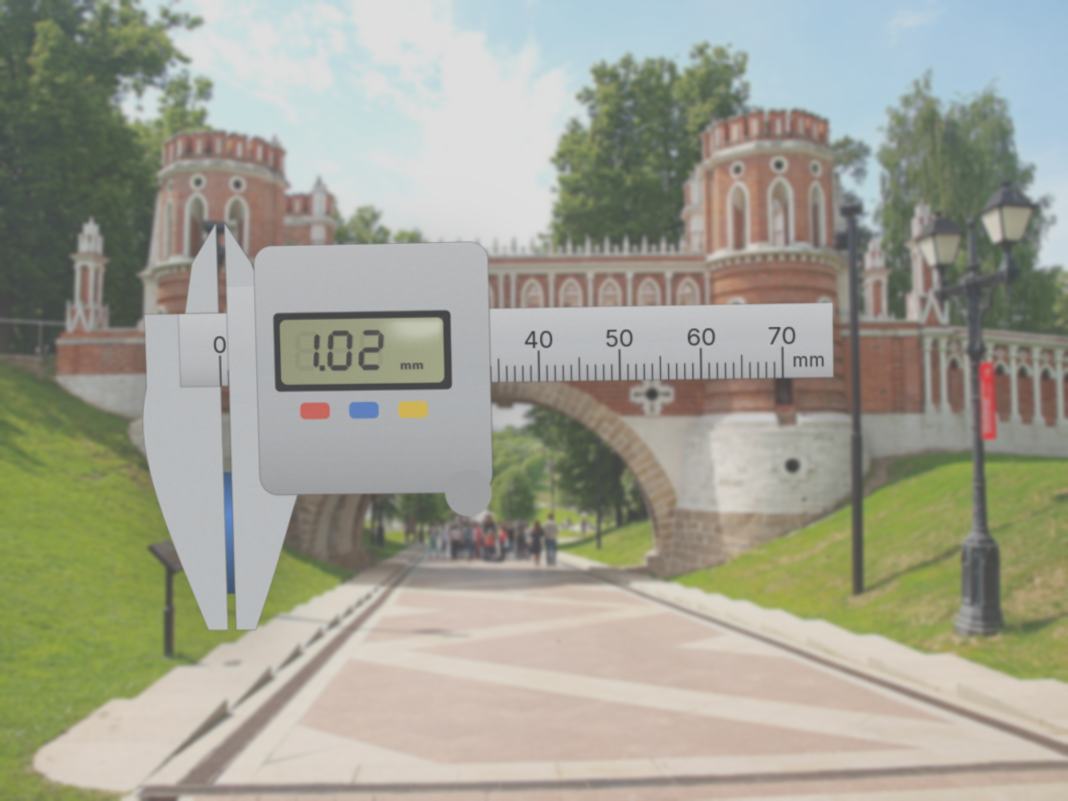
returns mm 1.02
